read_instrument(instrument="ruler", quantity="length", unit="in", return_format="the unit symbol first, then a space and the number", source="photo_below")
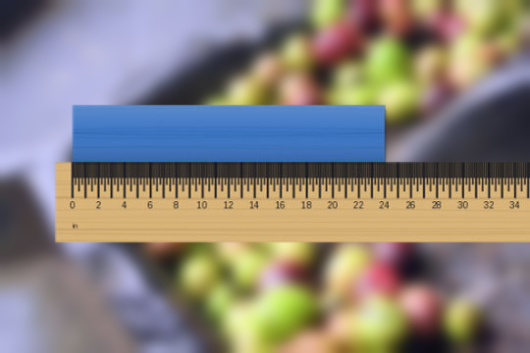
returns in 24
